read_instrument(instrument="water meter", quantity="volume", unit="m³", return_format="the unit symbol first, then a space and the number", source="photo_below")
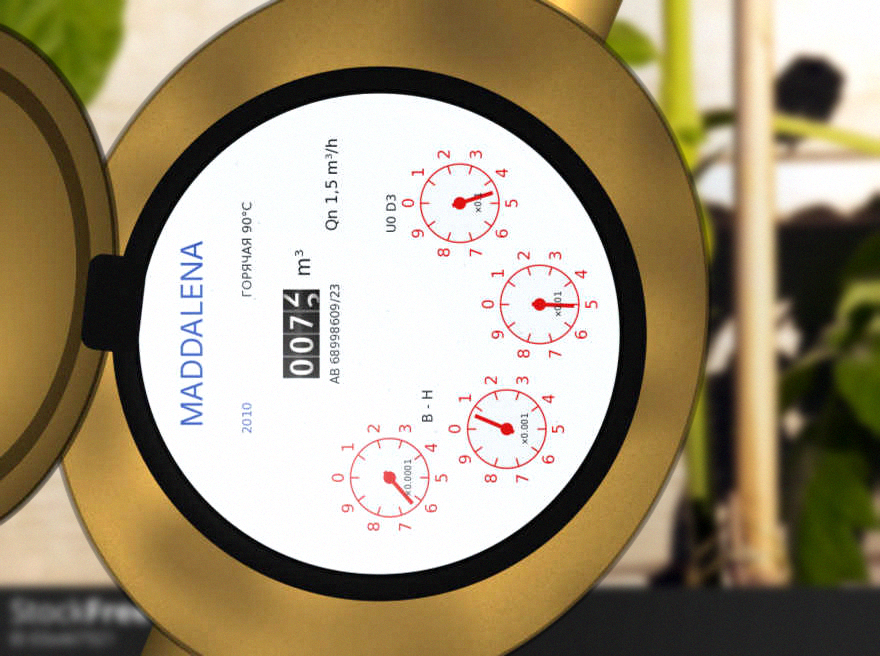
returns m³ 72.4506
